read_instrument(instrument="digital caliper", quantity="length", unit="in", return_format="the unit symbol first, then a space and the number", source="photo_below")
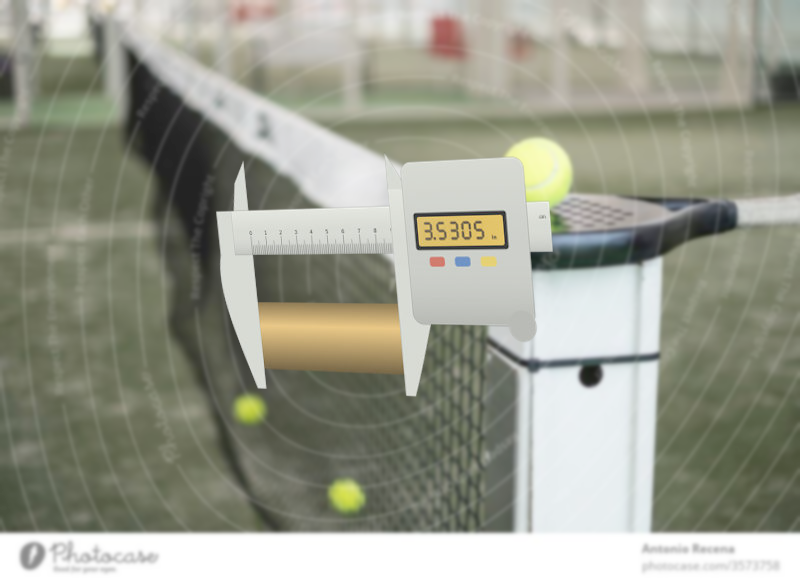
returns in 3.5305
